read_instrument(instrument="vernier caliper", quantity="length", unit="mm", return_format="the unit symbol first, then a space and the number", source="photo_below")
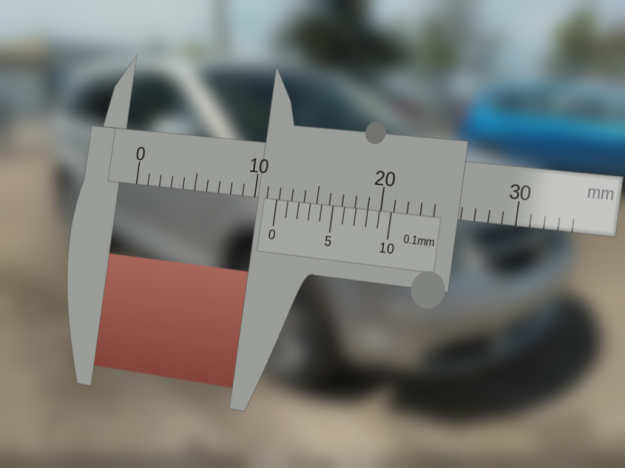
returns mm 11.8
